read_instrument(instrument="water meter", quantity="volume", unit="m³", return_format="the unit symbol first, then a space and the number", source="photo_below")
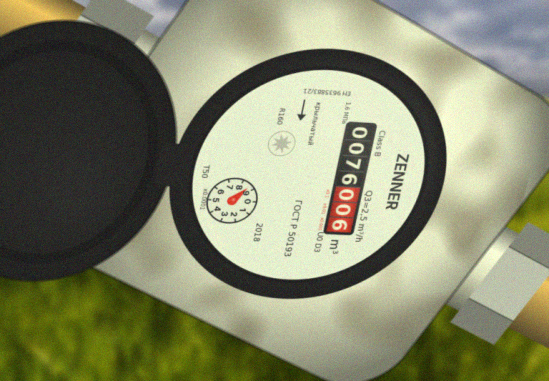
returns m³ 76.0068
